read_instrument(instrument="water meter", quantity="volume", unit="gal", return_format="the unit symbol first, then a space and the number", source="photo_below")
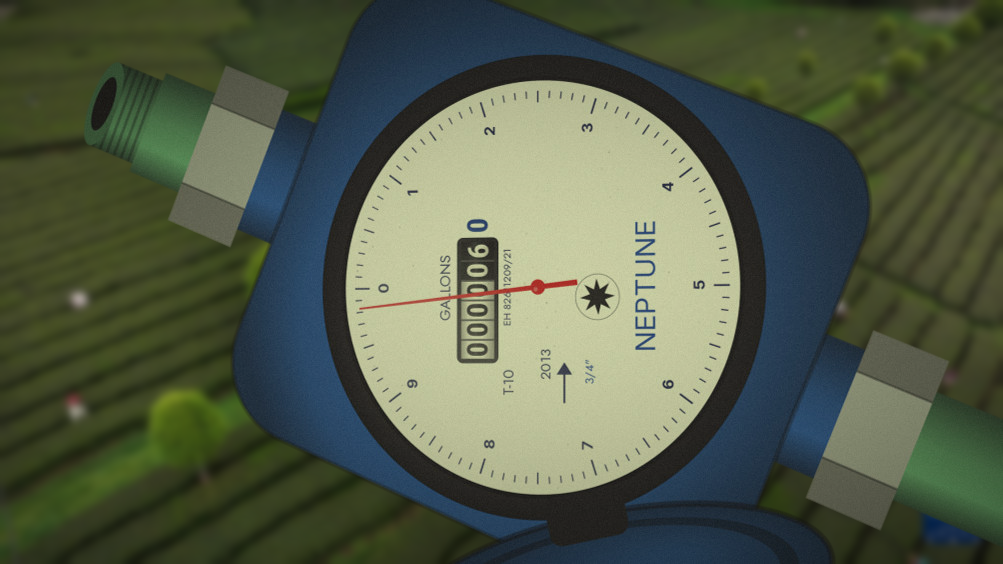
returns gal 59.8
